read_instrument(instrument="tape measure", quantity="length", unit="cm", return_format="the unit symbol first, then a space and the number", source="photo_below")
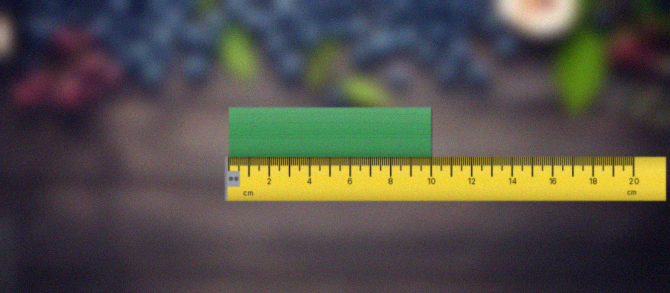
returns cm 10
